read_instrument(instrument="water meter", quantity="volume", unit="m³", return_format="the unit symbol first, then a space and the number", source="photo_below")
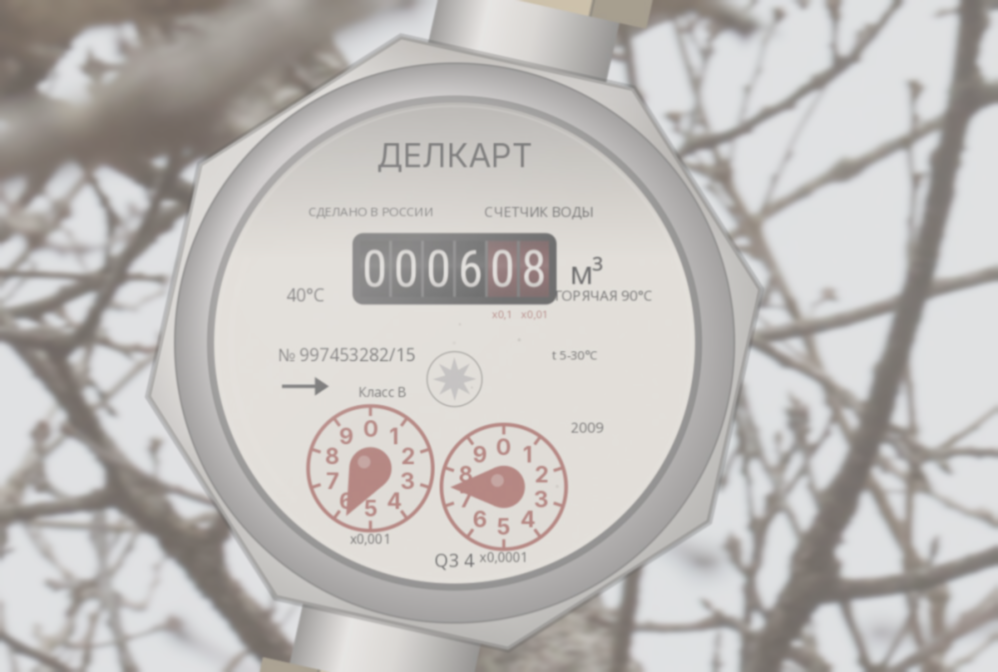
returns m³ 6.0857
